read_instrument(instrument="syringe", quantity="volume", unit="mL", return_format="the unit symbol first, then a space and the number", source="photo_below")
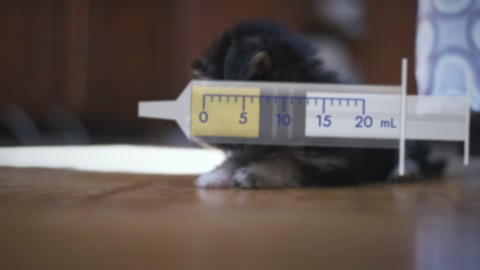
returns mL 7
